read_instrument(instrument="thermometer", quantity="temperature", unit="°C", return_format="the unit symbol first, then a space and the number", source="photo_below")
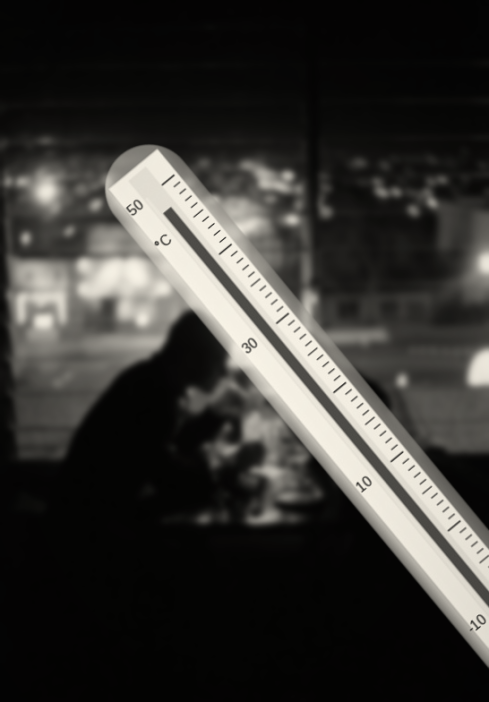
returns °C 47.5
